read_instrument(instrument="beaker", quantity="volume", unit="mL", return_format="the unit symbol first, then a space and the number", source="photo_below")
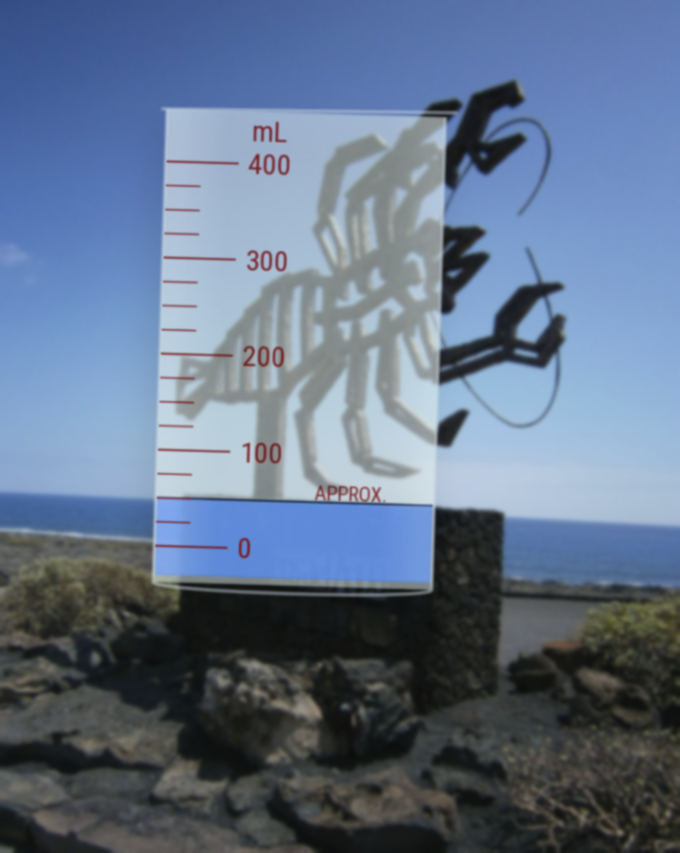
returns mL 50
